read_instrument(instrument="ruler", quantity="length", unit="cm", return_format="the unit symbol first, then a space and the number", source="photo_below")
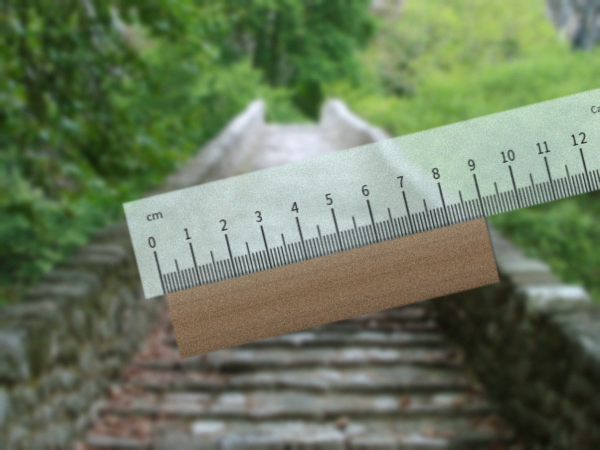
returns cm 9
